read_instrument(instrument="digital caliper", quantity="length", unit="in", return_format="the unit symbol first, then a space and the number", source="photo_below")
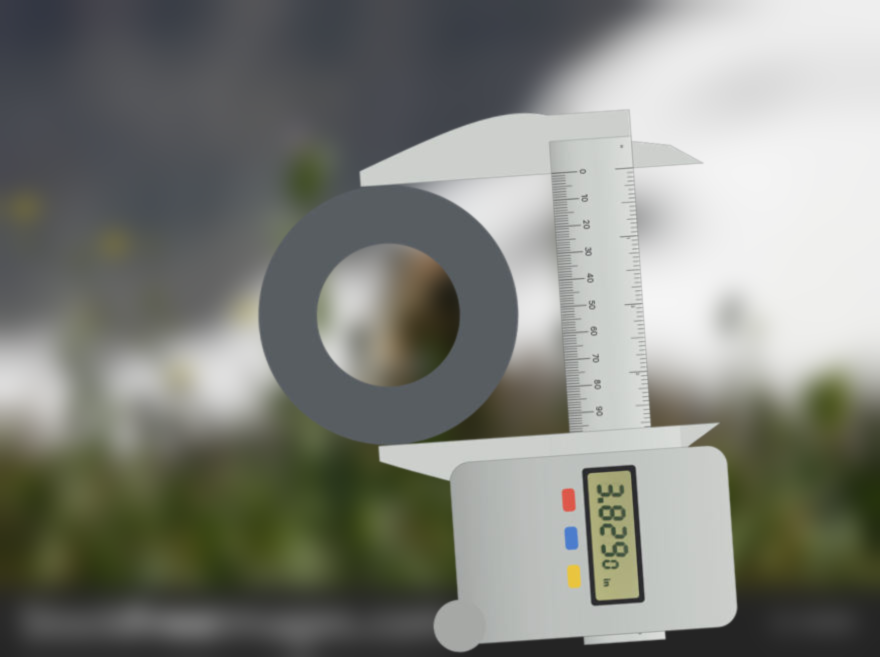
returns in 3.8290
